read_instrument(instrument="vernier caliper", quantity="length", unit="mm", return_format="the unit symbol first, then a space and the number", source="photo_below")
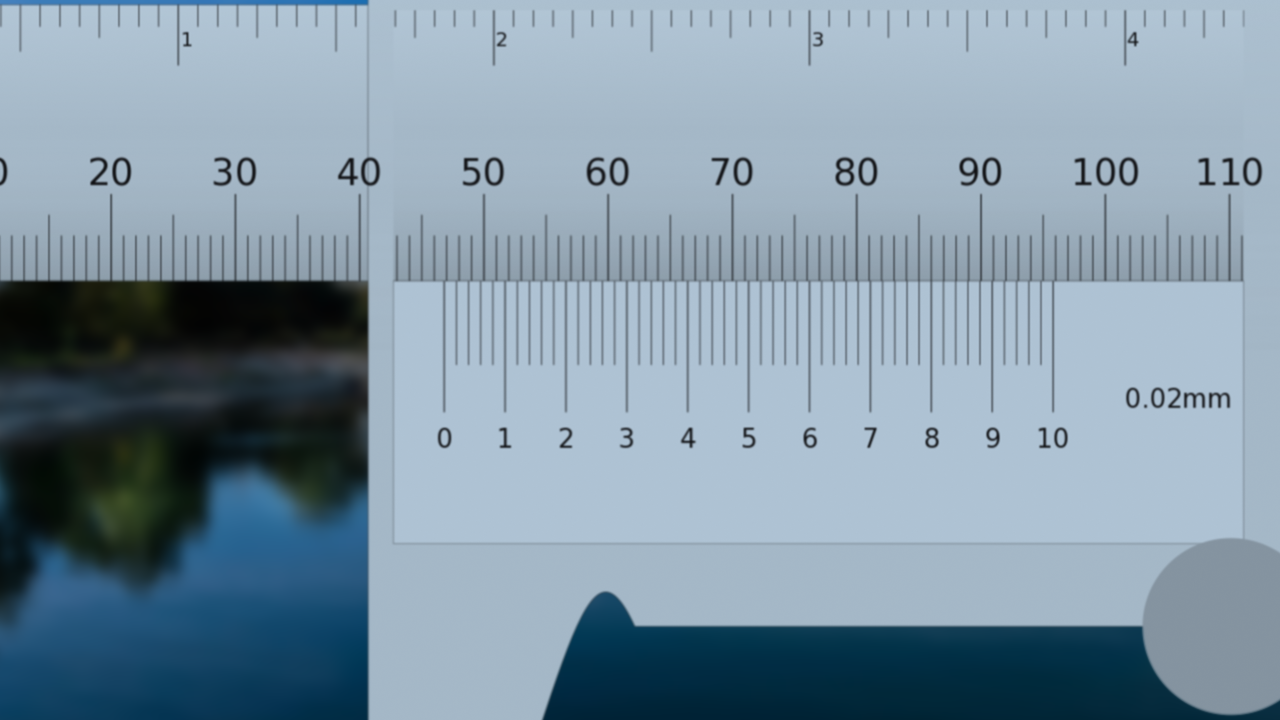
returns mm 46.8
